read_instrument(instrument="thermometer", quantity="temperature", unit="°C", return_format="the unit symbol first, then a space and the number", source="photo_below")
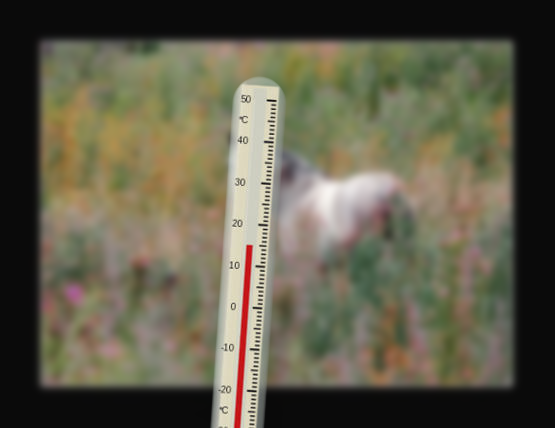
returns °C 15
